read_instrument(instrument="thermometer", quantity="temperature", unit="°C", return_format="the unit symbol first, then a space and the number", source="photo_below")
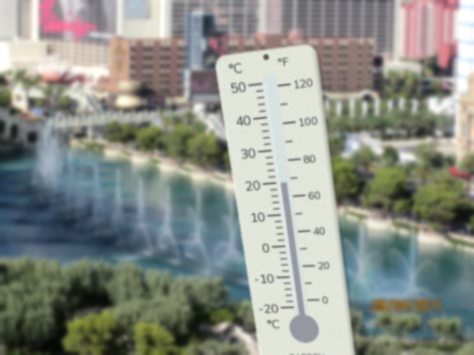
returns °C 20
